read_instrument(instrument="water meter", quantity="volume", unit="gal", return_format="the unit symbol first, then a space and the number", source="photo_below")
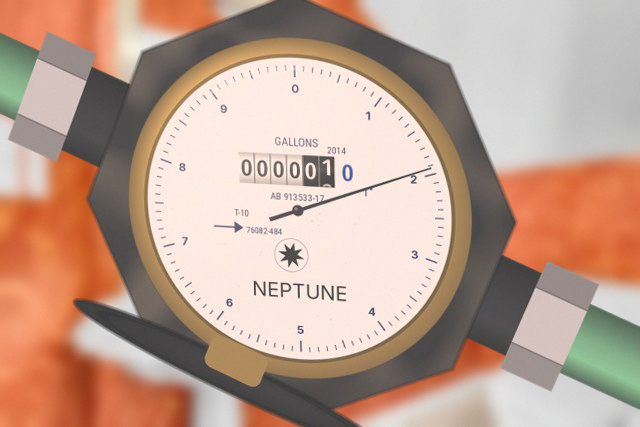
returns gal 11.9
